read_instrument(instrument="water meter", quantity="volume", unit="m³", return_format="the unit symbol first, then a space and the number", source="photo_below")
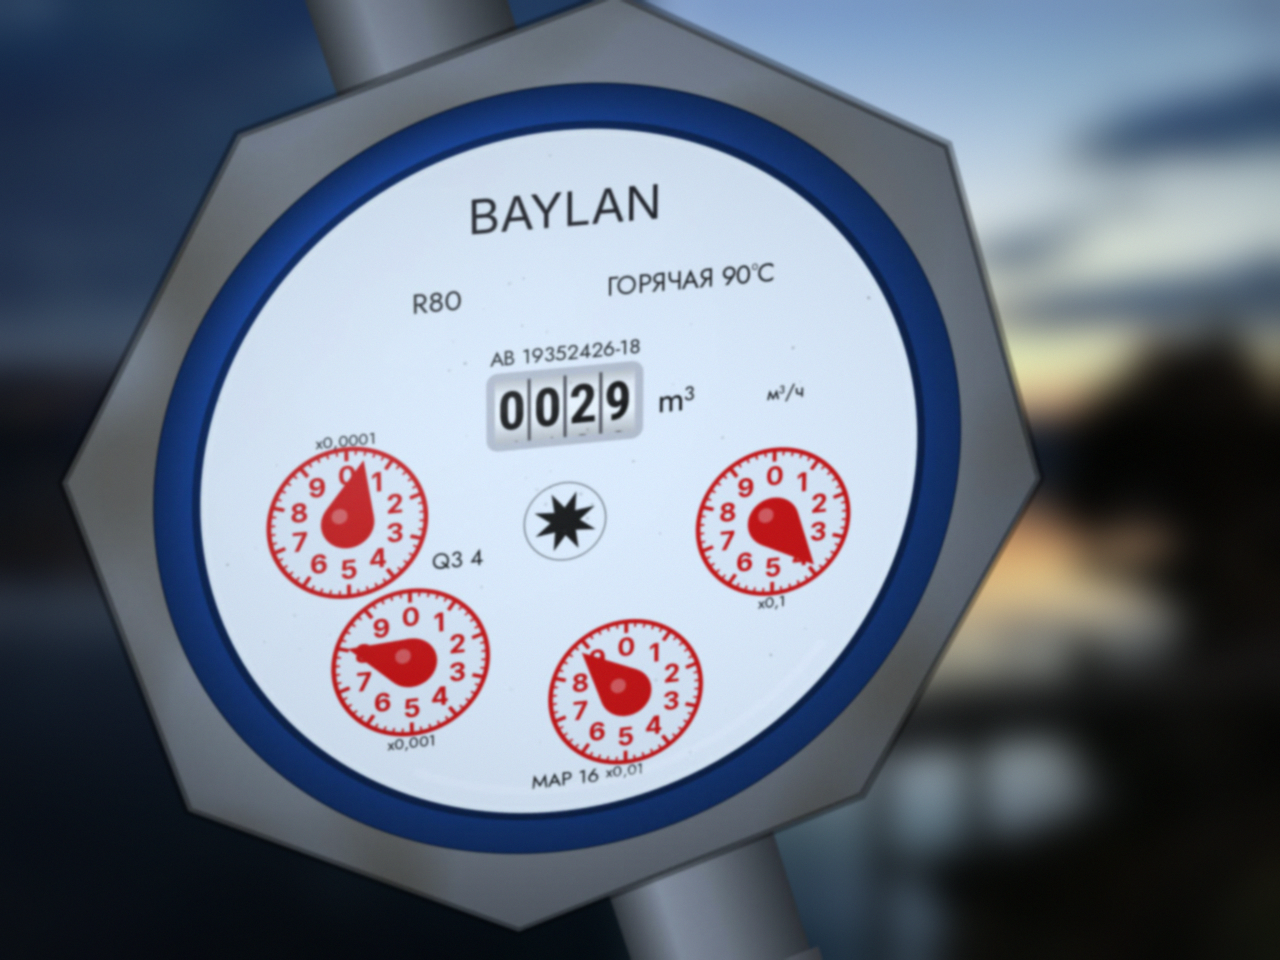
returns m³ 29.3880
